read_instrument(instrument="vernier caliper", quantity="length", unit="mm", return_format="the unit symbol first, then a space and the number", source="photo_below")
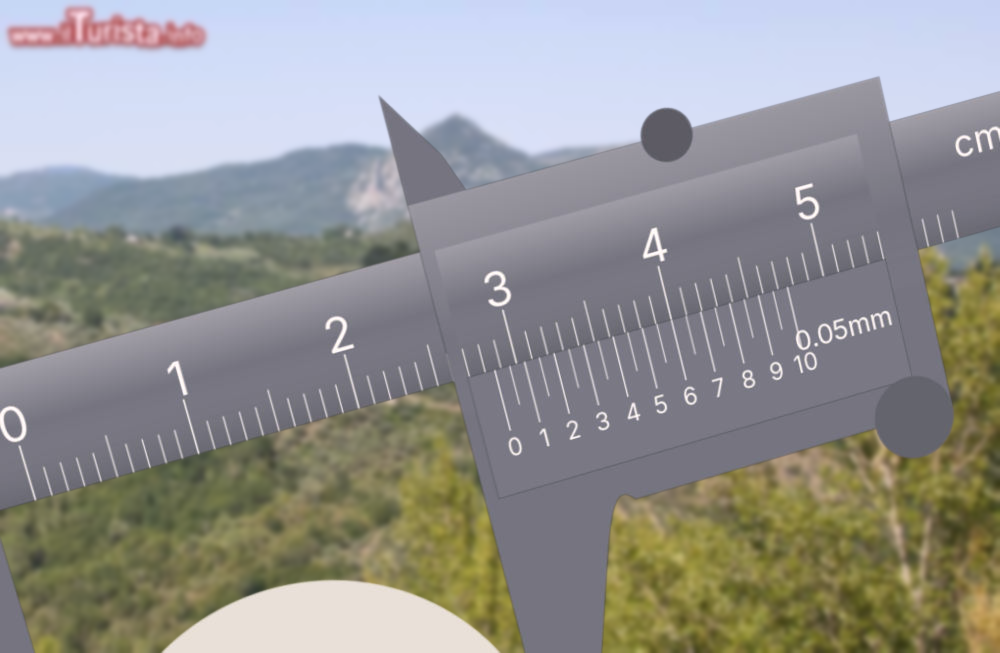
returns mm 28.6
